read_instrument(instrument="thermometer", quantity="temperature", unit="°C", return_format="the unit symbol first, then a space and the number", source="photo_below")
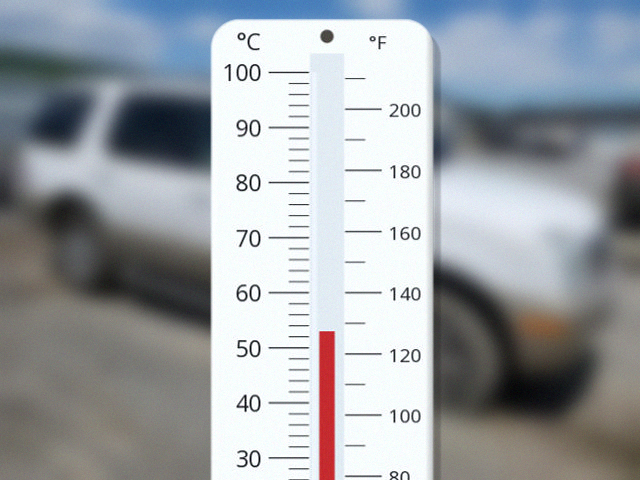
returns °C 53
